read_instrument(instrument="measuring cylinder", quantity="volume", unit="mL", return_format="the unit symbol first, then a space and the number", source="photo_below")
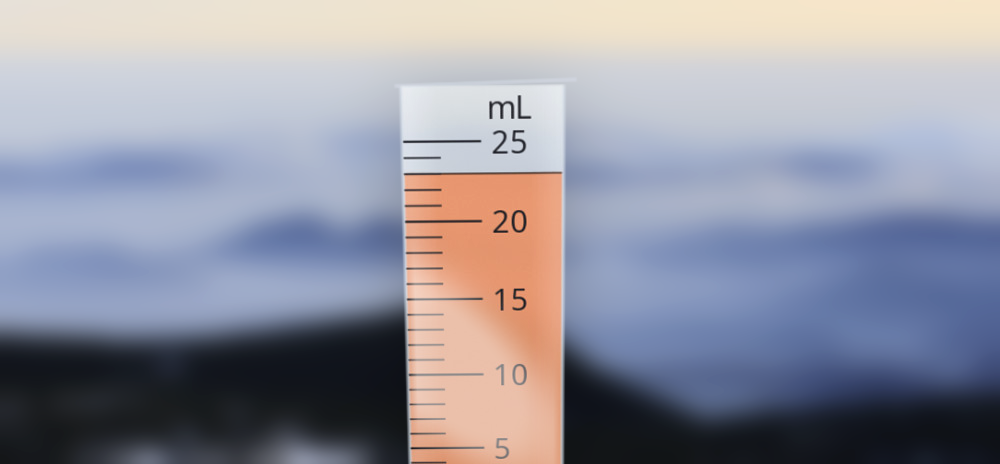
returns mL 23
